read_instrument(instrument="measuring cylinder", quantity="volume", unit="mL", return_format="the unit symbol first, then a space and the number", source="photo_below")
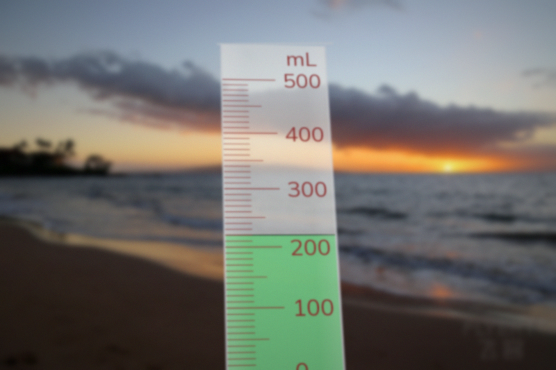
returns mL 220
